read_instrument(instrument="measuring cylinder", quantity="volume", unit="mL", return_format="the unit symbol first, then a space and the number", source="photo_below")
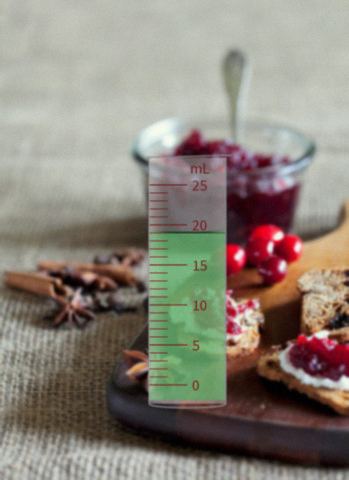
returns mL 19
